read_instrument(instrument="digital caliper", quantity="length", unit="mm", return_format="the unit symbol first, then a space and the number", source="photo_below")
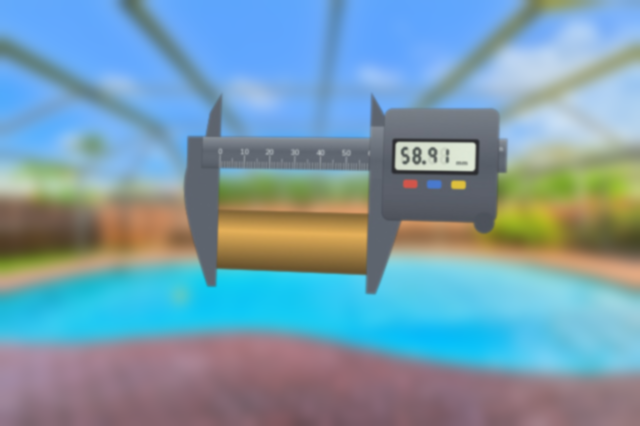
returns mm 58.91
